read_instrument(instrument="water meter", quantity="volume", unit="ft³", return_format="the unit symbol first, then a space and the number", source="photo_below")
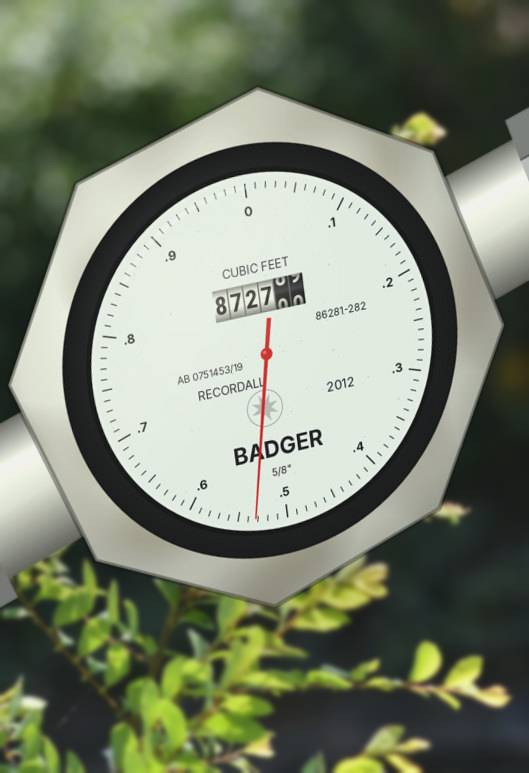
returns ft³ 872789.53
